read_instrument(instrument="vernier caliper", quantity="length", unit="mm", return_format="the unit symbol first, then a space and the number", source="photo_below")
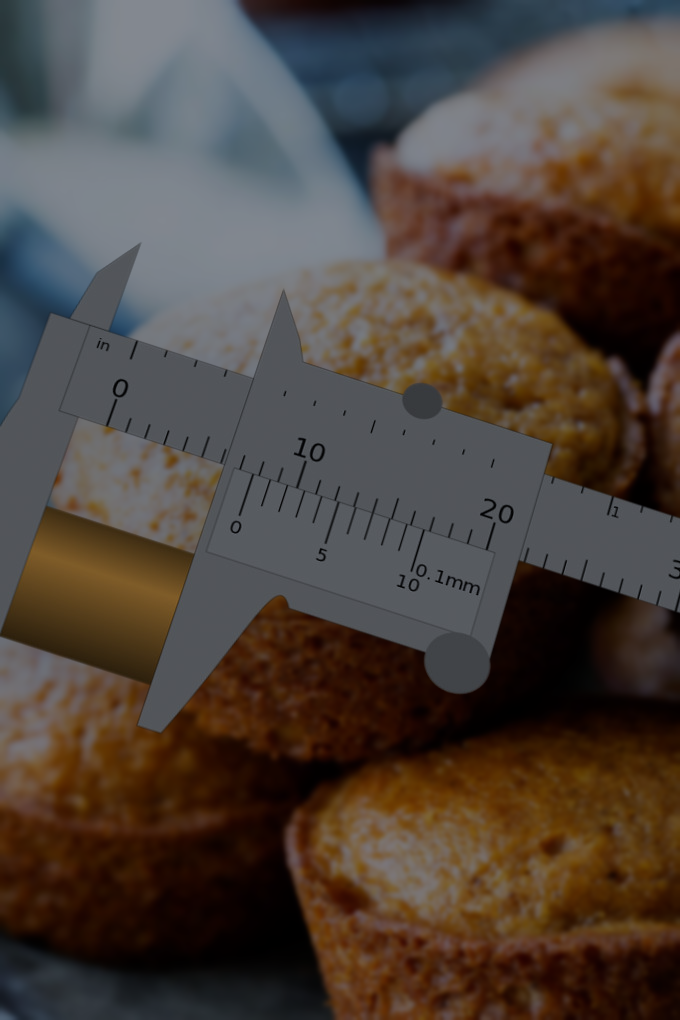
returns mm 7.7
